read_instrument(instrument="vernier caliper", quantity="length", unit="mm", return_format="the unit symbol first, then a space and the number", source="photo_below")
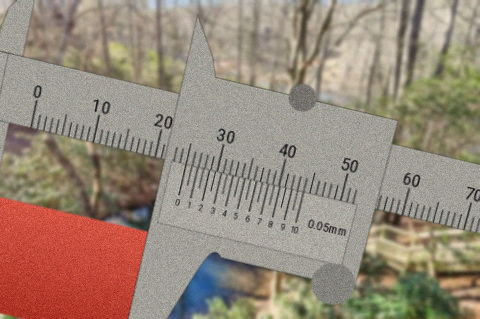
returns mm 25.0
